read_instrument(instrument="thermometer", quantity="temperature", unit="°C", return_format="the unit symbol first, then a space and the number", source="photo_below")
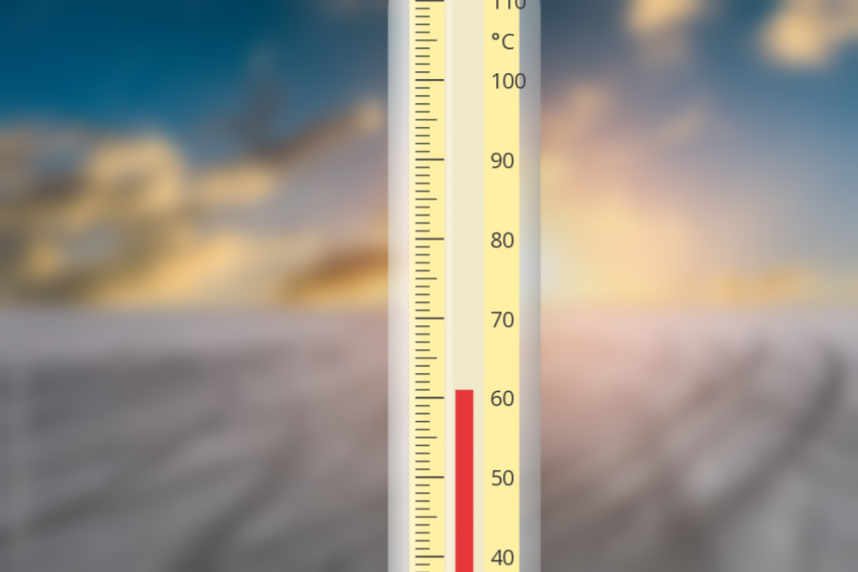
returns °C 61
